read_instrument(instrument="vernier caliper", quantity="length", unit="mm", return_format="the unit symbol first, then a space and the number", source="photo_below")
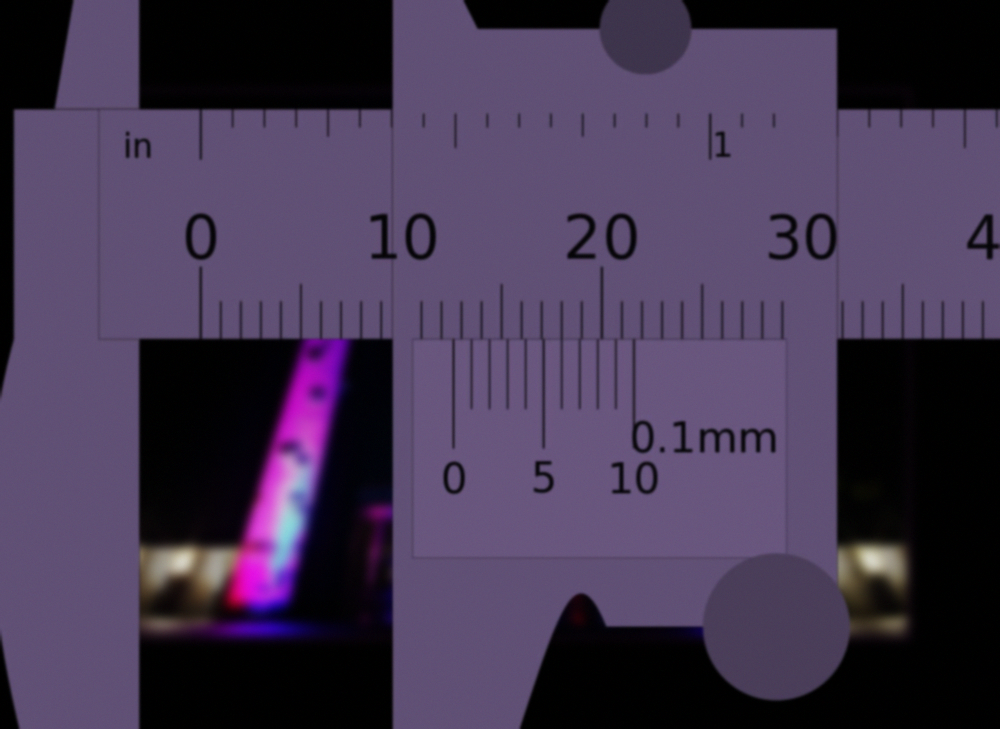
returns mm 12.6
